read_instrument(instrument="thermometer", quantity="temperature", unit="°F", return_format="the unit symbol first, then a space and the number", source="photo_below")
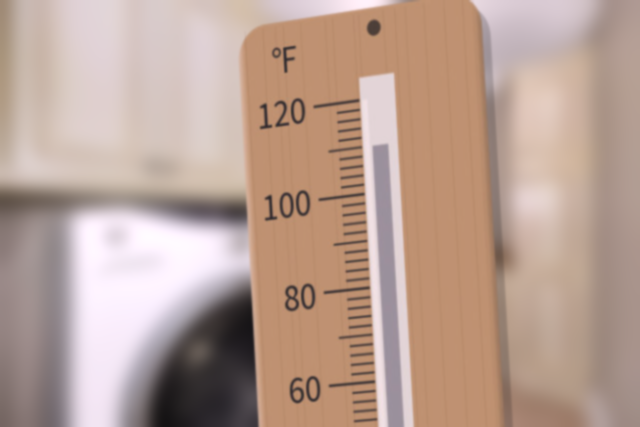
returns °F 110
